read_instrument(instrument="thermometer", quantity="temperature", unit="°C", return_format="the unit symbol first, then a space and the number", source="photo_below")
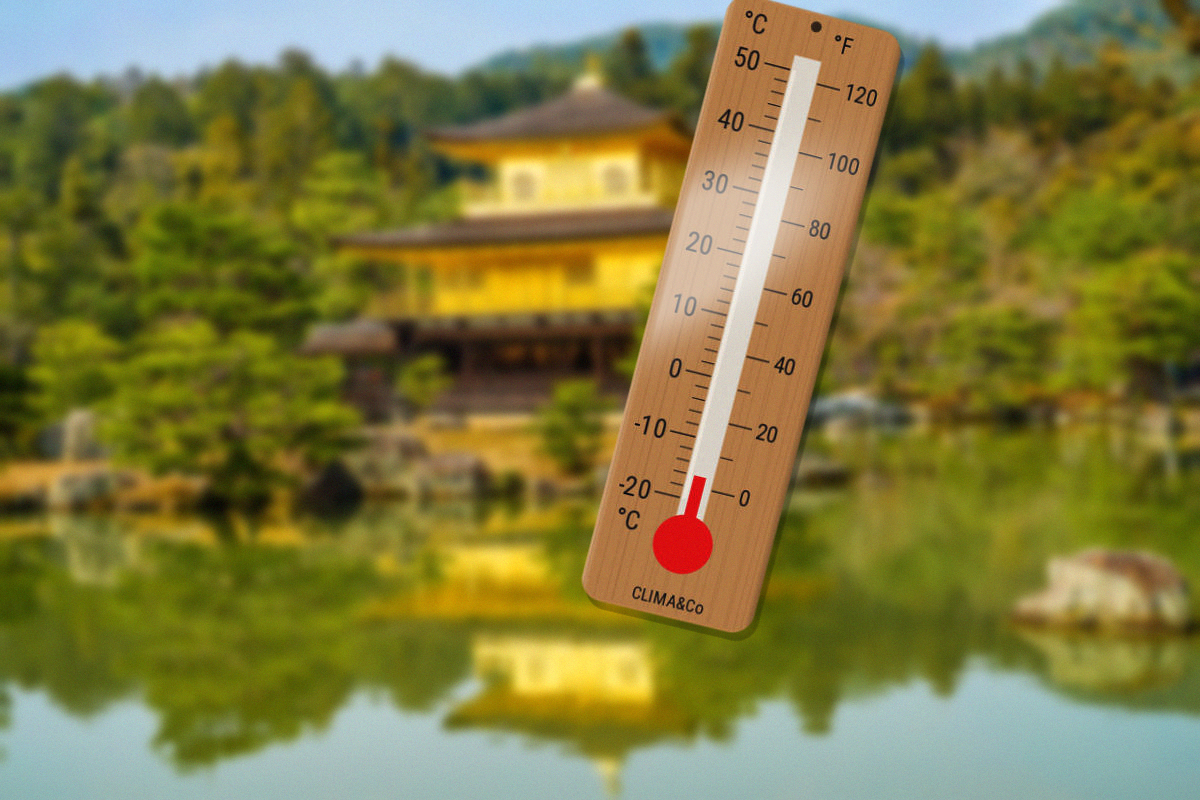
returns °C -16
